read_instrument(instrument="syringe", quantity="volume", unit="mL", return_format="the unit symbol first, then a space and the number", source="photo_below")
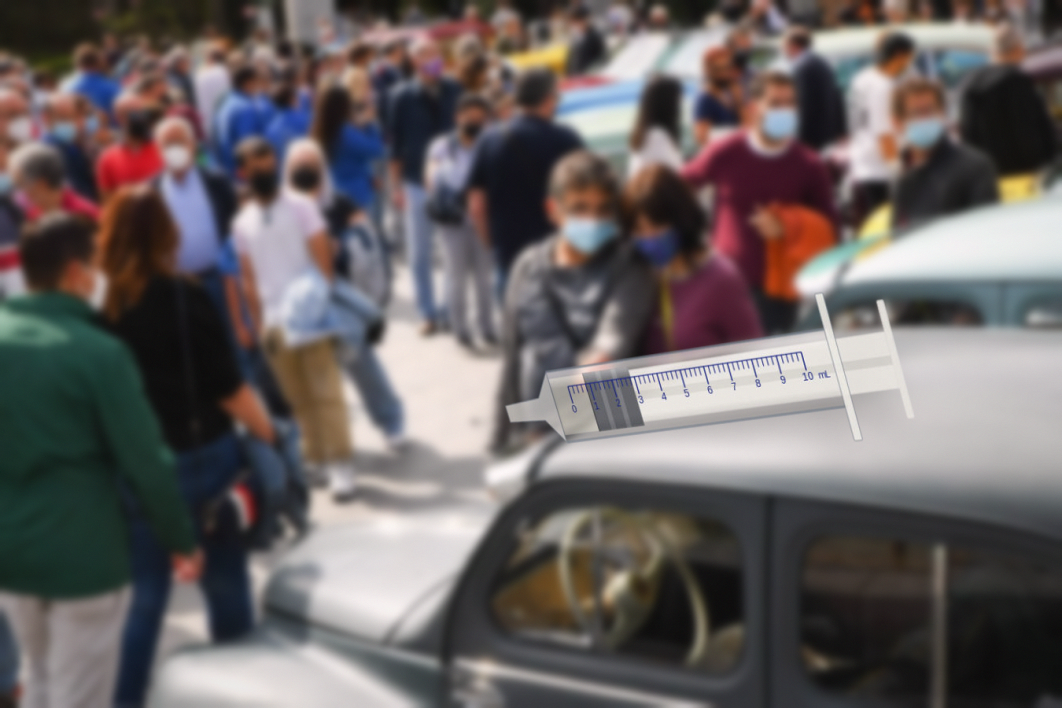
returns mL 0.8
